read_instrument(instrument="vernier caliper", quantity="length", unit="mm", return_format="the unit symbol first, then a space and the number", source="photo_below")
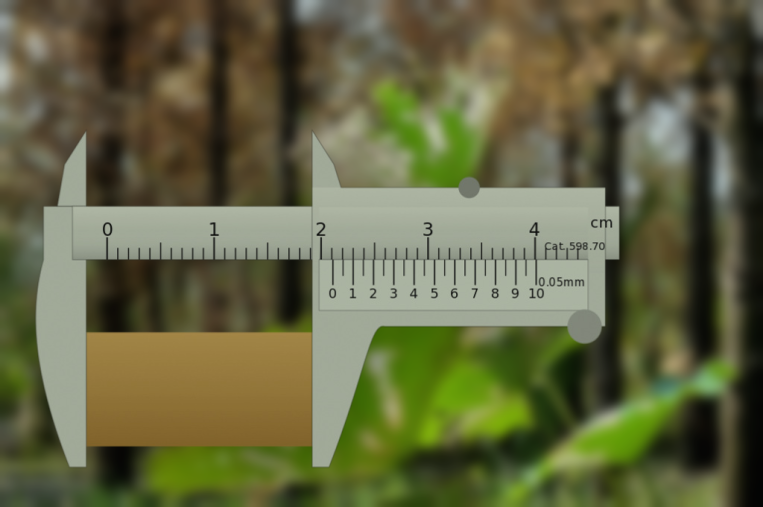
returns mm 21.1
